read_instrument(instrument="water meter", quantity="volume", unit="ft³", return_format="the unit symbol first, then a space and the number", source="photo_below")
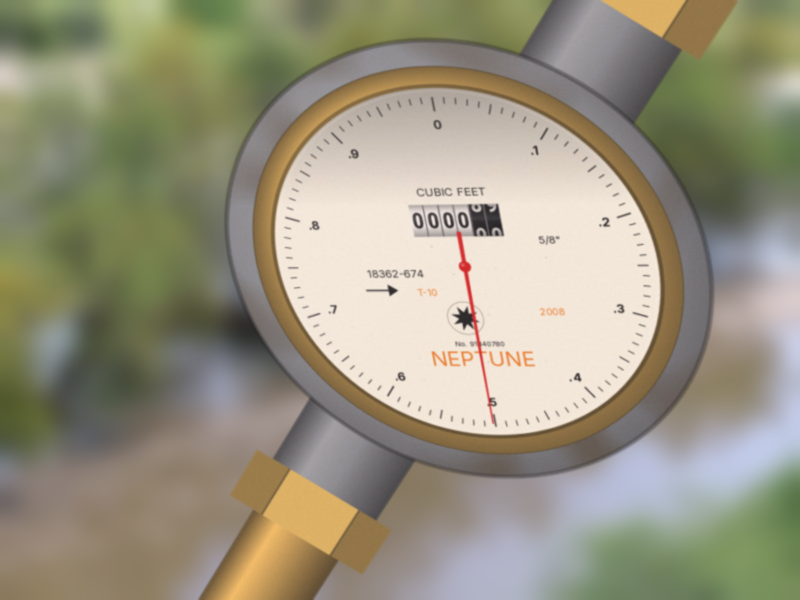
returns ft³ 89.50
